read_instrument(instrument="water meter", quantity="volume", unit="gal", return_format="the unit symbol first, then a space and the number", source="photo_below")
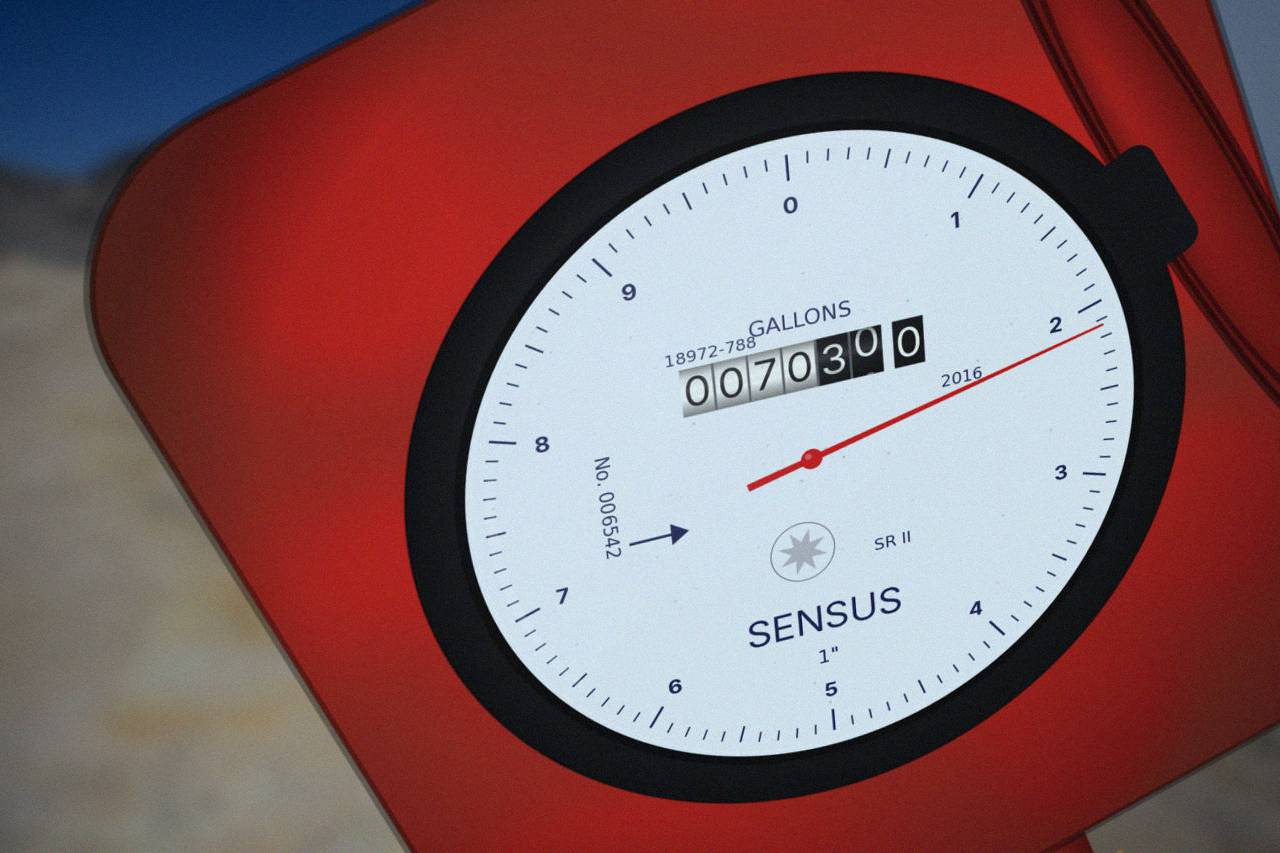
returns gal 70302.1
